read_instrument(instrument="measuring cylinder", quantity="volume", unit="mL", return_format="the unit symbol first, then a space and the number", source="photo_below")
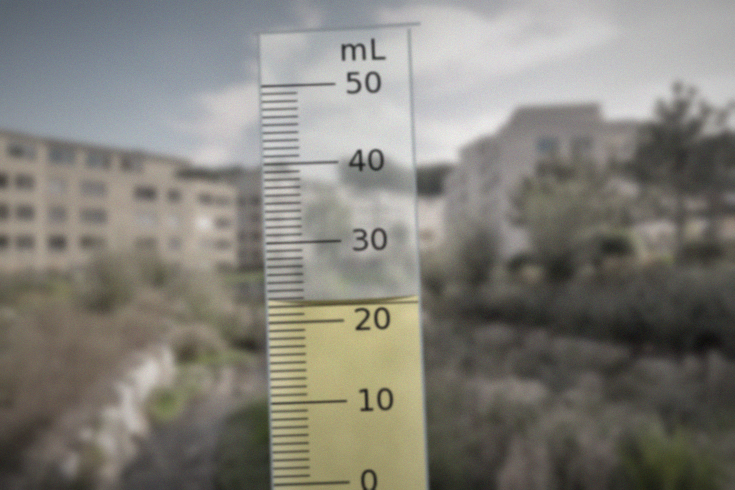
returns mL 22
